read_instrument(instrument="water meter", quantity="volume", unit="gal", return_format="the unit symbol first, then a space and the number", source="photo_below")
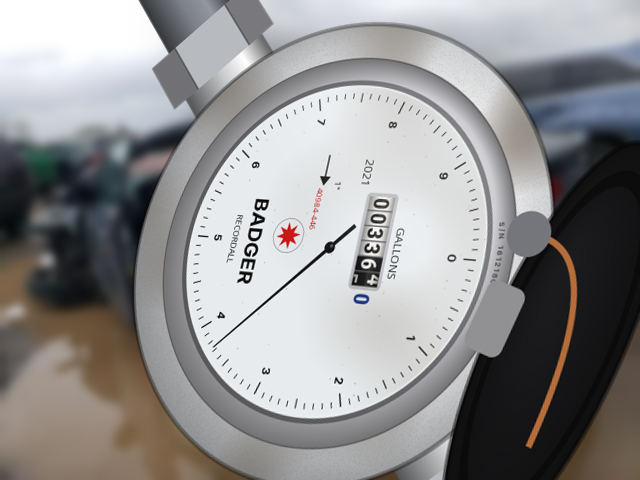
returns gal 33643.7
